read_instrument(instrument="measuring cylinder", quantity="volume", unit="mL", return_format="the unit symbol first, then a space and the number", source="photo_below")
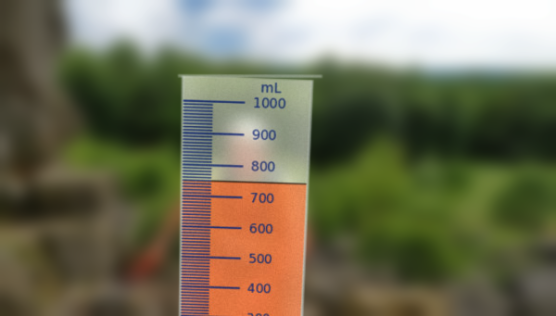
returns mL 750
